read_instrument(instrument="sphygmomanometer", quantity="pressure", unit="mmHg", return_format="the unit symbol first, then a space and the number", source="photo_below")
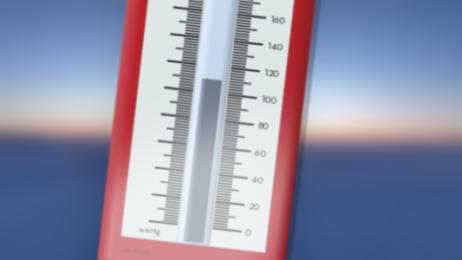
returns mmHg 110
